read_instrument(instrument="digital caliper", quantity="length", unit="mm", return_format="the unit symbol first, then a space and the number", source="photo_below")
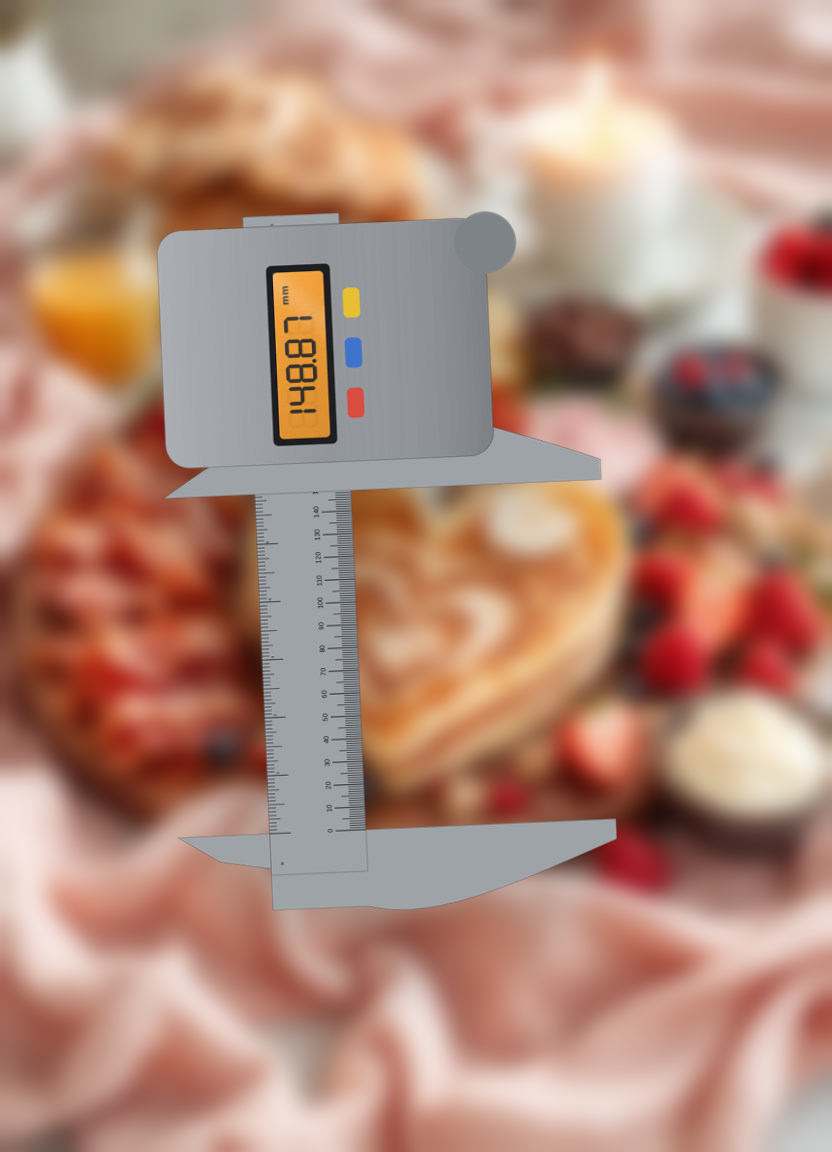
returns mm 148.87
